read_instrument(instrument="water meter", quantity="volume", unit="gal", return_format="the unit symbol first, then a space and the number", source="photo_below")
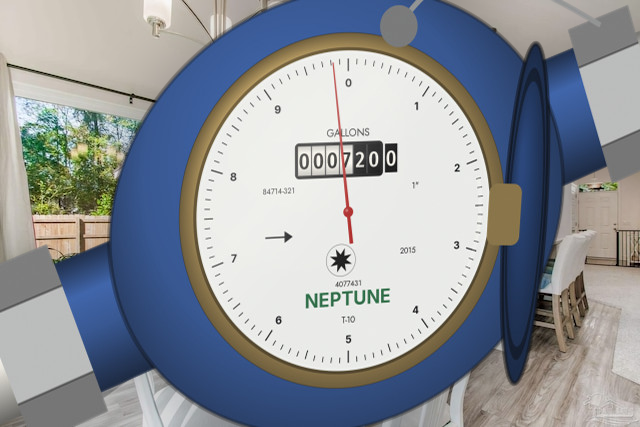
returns gal 7199.8
